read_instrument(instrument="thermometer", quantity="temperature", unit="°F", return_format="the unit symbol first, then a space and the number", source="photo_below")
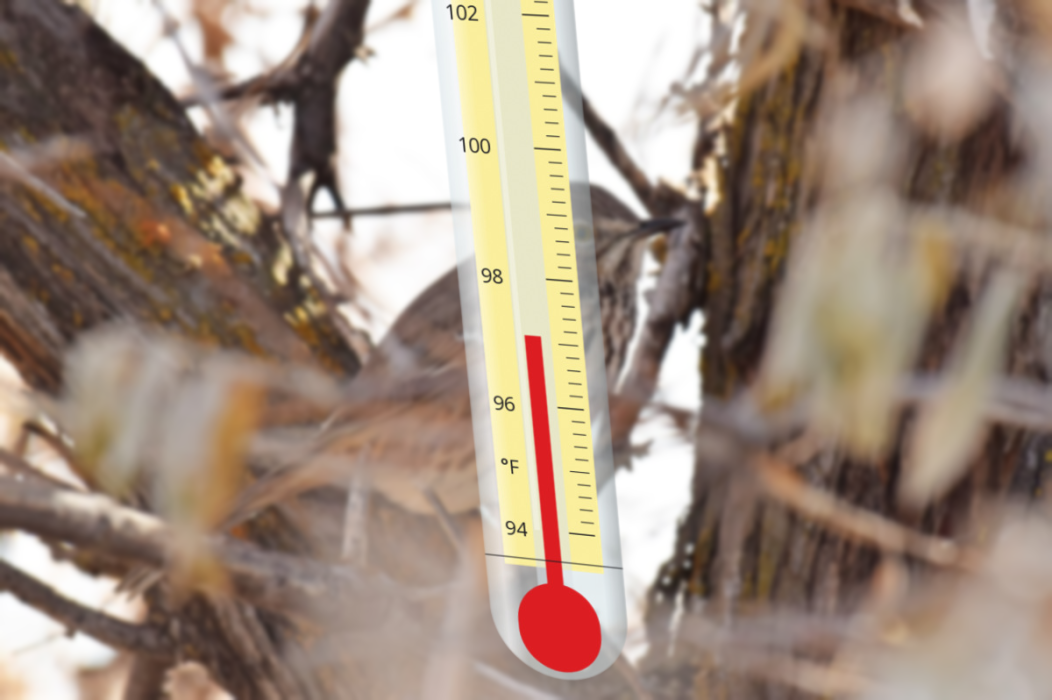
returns °F 97.1
